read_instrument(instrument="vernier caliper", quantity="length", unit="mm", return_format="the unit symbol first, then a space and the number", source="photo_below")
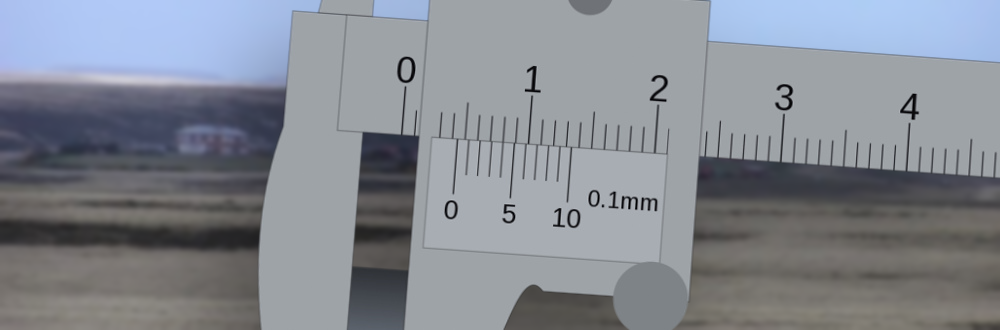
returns mm 4.4
